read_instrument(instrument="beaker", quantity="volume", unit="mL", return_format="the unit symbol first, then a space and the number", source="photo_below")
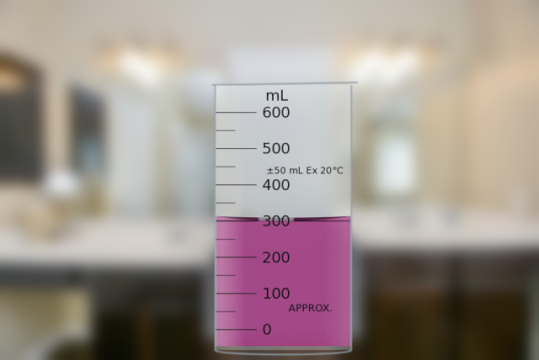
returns mL 300
